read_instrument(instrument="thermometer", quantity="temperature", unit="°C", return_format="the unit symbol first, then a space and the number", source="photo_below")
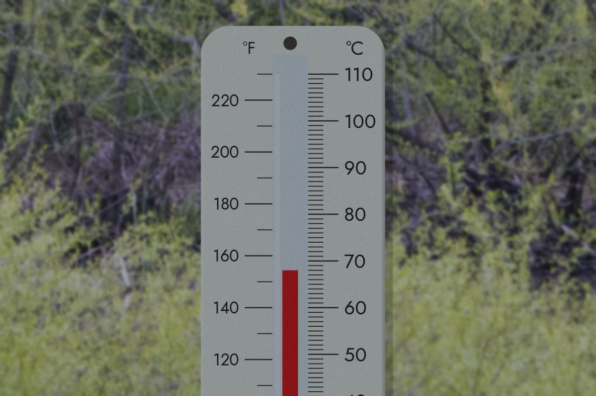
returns °C 68
